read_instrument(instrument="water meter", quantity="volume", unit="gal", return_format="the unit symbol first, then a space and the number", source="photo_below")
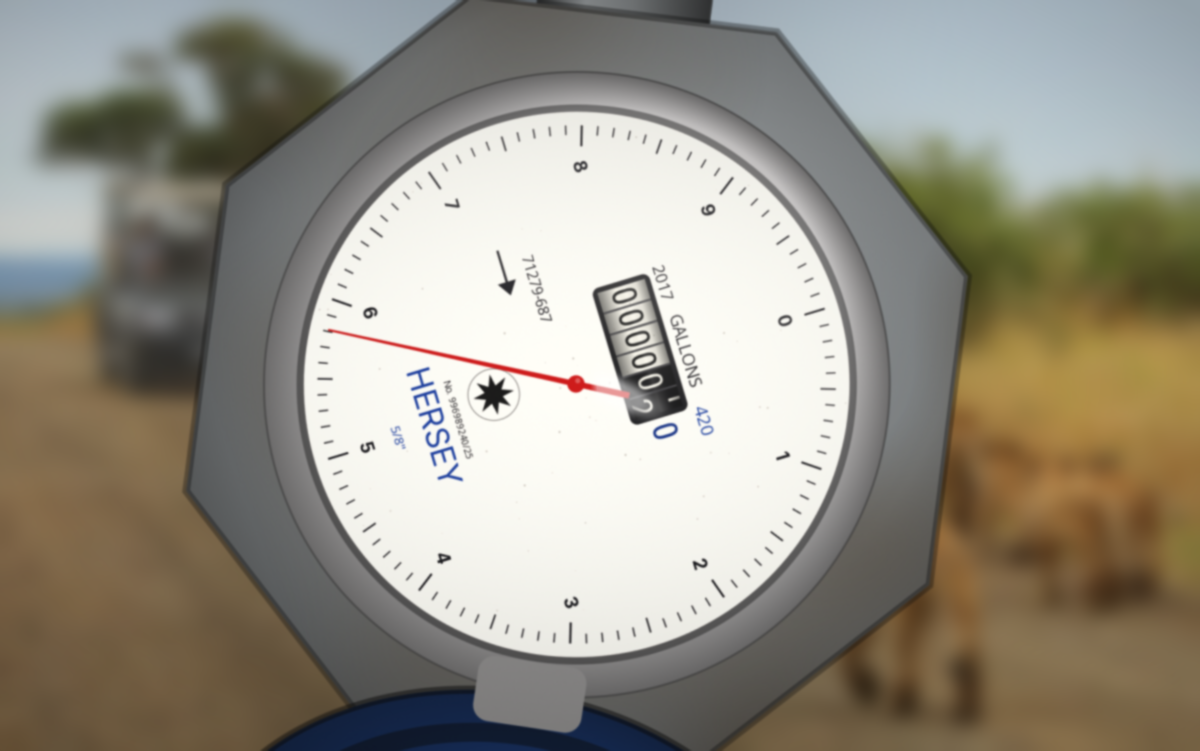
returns gal 15.8
